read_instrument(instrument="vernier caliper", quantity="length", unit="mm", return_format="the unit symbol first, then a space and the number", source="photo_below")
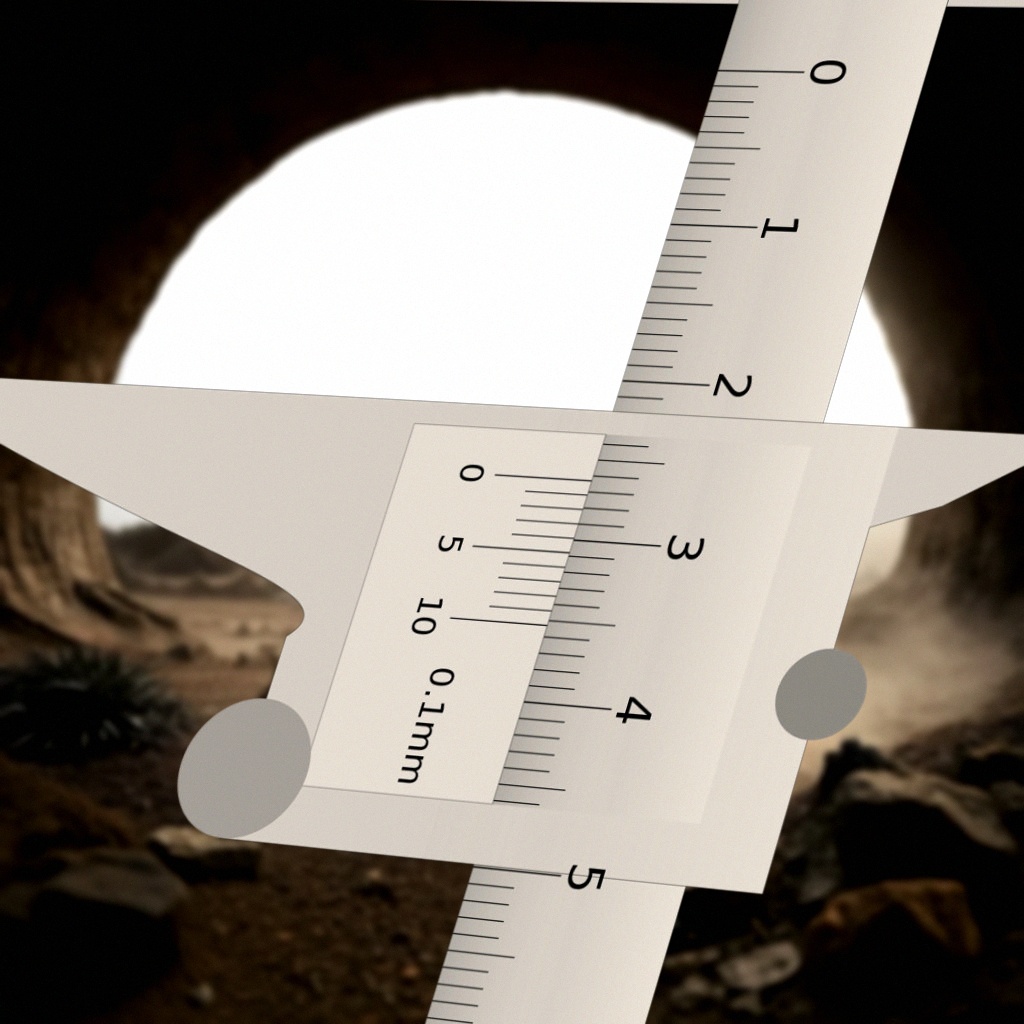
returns mm 26.3
